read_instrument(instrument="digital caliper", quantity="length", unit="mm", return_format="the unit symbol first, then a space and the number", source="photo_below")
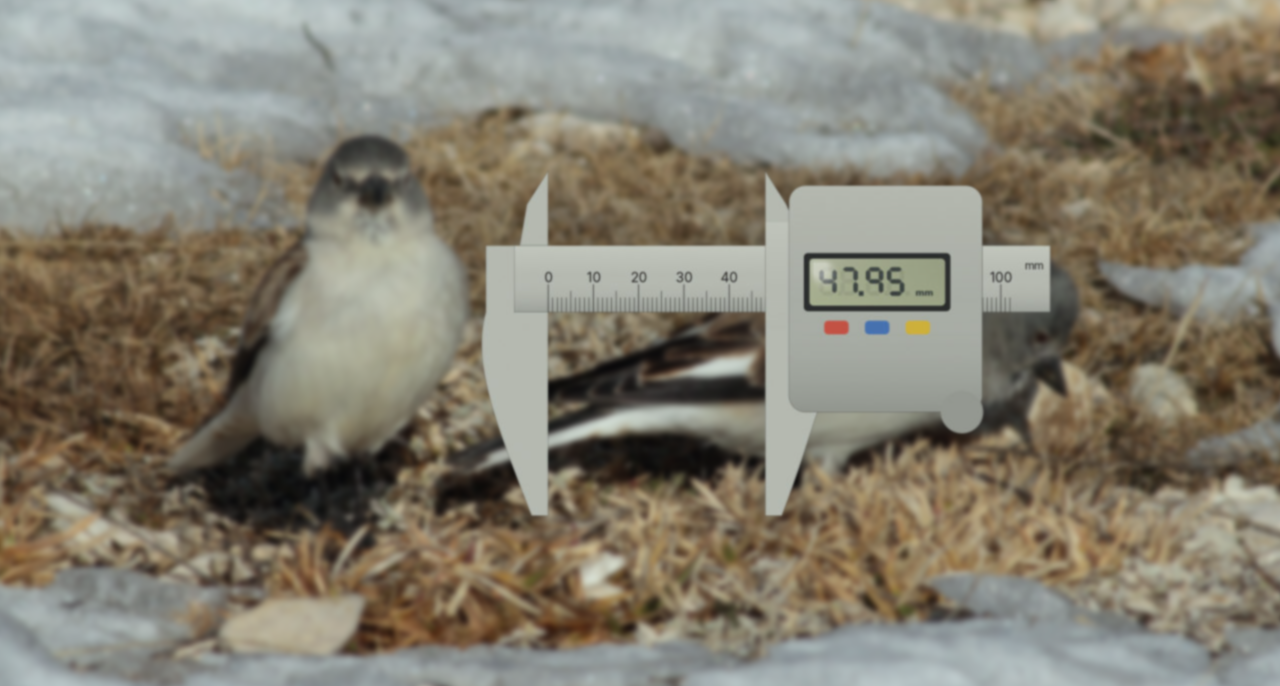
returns mm 47.95
